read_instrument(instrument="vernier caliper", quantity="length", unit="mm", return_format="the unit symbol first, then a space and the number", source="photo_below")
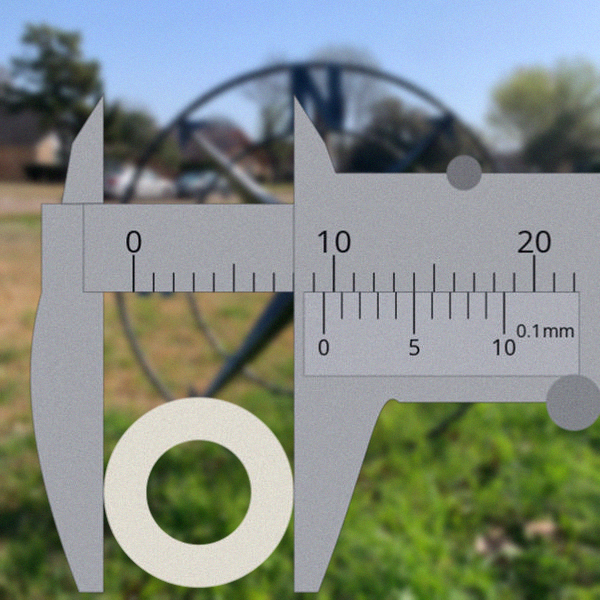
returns mm 9.5
